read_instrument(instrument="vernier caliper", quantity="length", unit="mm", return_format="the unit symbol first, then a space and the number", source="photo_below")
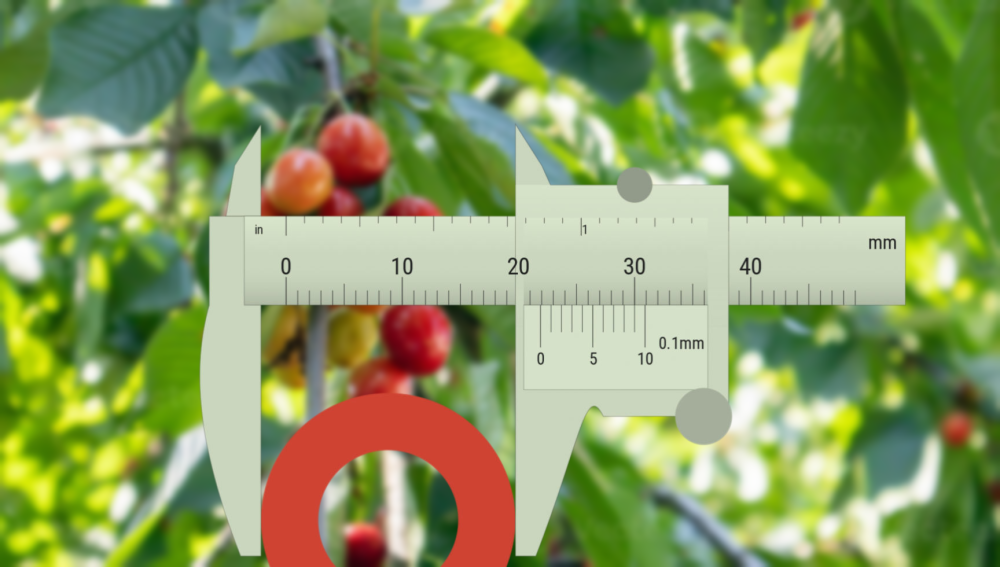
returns mm 21.9
